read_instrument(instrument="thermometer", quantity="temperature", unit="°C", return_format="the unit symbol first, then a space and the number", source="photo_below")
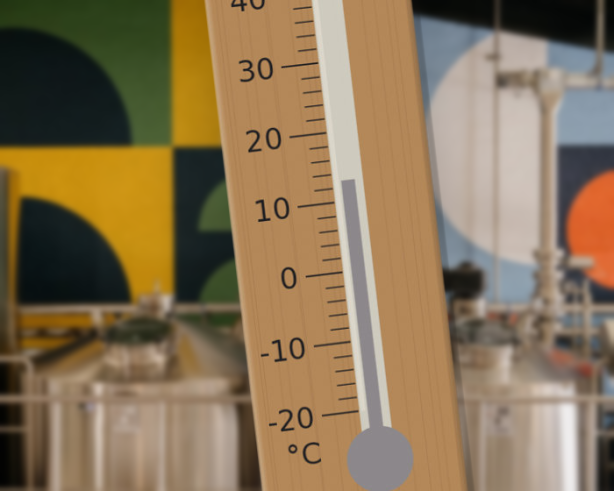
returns °C 13
